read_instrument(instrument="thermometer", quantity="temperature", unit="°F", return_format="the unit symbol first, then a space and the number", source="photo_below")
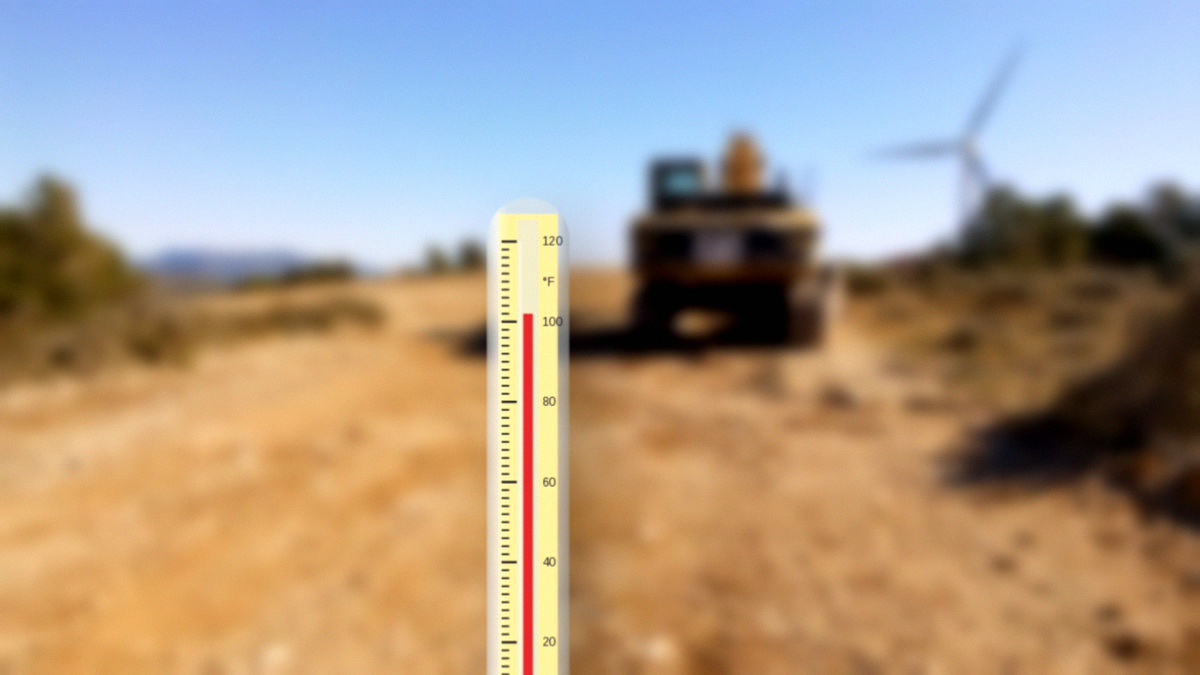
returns °F 102
